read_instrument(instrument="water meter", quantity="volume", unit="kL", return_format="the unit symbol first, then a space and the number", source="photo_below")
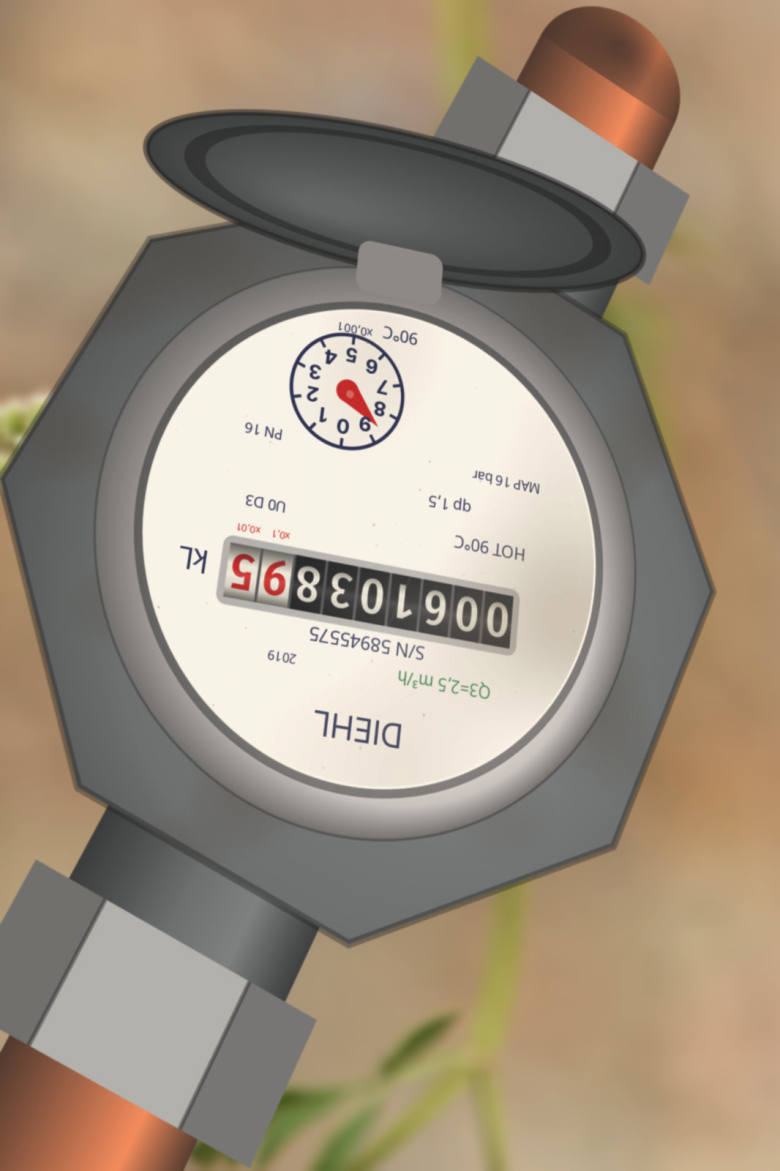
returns kL 61038.958
